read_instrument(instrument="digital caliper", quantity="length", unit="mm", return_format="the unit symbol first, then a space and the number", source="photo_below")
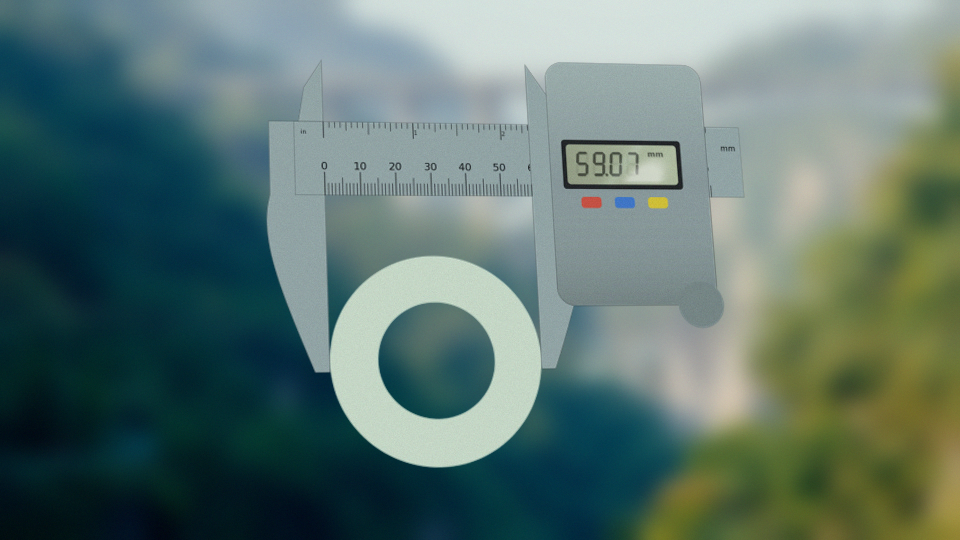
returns mm 59.07
